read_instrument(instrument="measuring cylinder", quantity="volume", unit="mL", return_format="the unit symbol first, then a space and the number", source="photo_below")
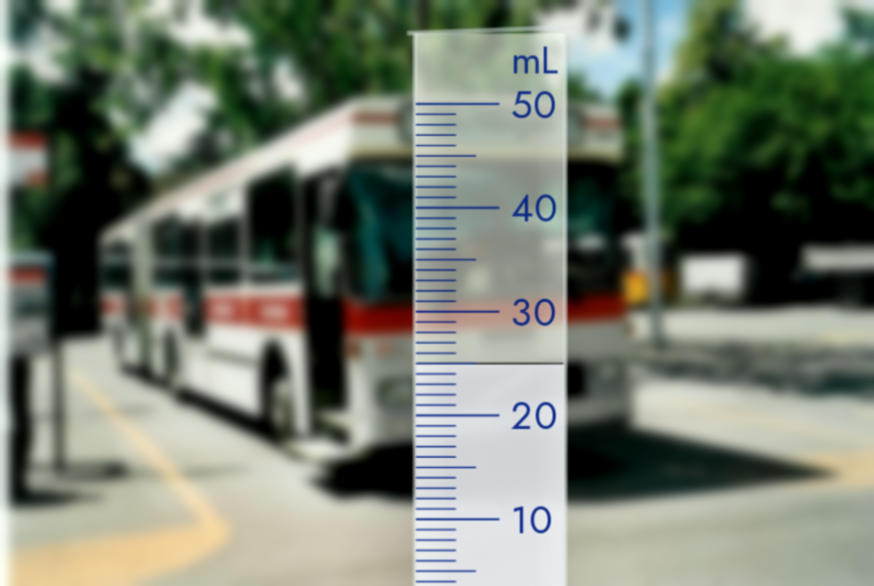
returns mL 25
